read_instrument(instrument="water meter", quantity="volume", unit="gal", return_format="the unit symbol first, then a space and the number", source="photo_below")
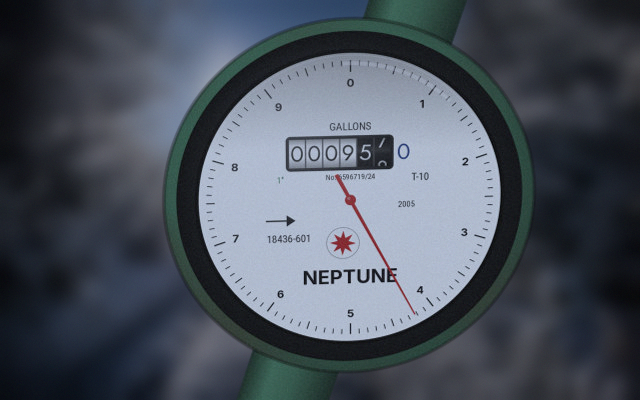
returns gal 9574.2
